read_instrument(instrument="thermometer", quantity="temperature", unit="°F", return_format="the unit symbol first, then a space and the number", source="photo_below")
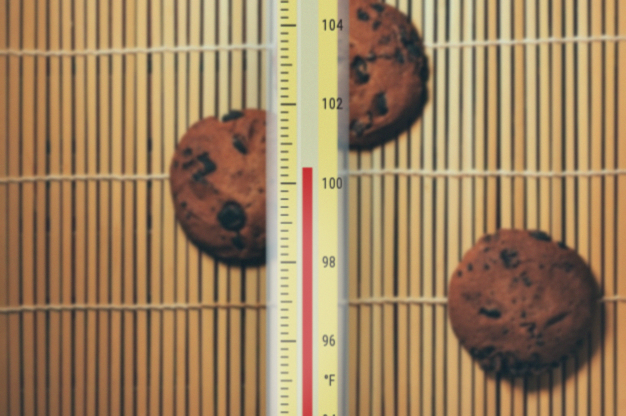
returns °F 100.4
